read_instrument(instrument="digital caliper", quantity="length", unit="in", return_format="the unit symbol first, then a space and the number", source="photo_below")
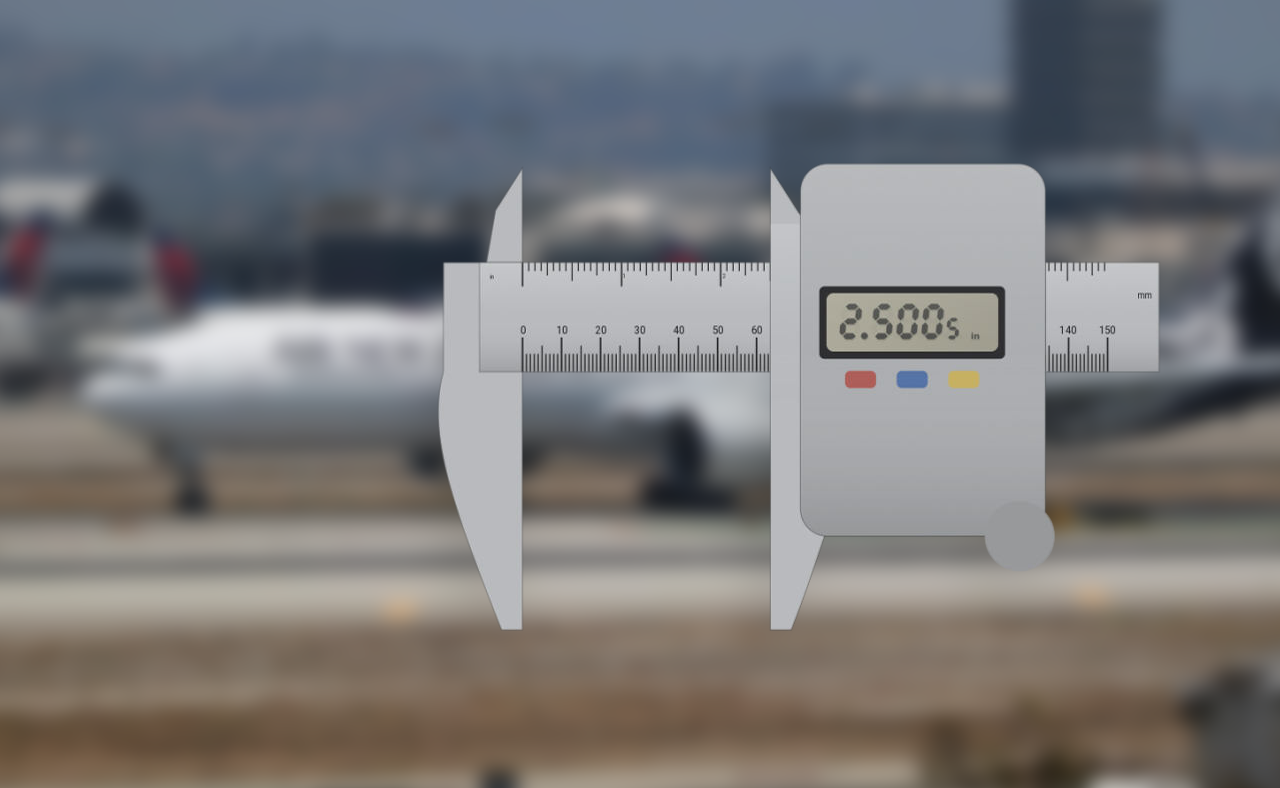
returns in 2.5005
